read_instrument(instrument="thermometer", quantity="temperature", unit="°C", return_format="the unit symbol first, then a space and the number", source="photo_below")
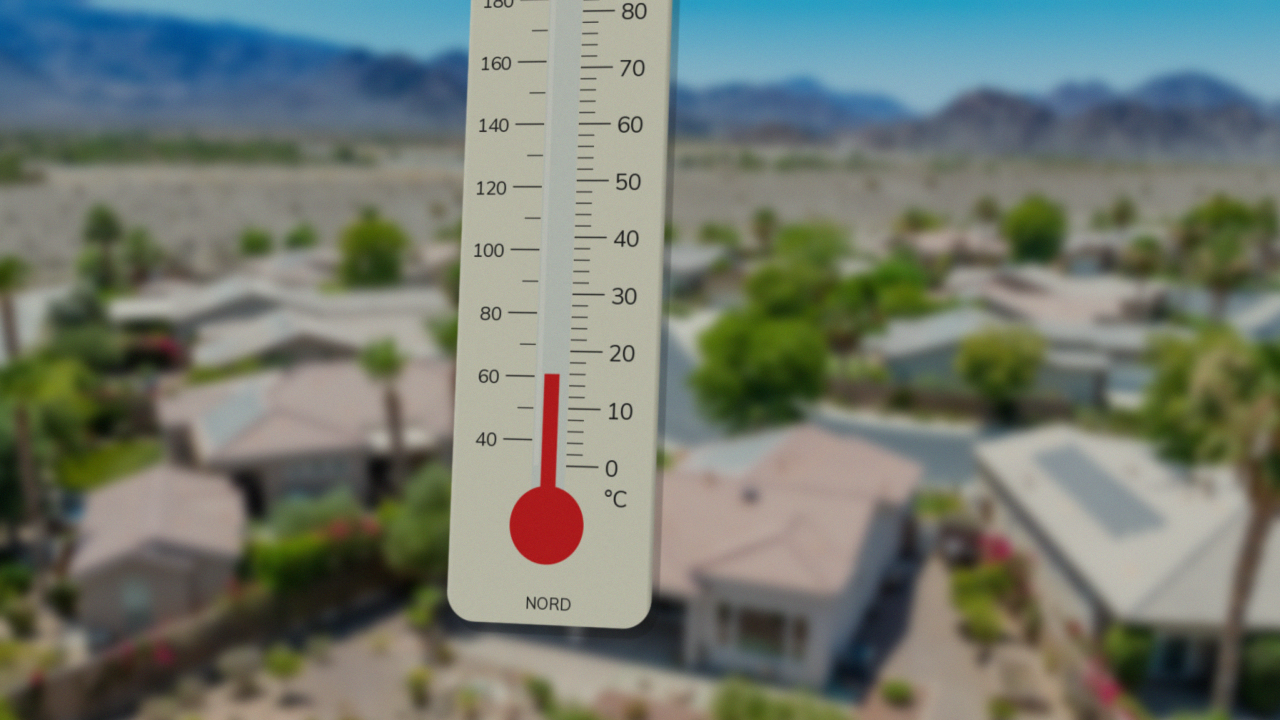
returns °C 16
